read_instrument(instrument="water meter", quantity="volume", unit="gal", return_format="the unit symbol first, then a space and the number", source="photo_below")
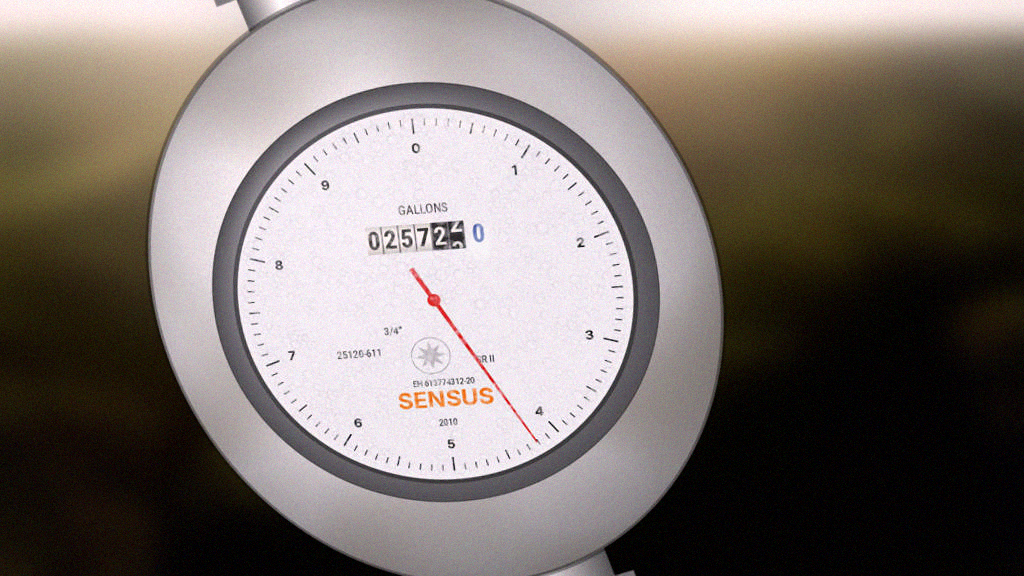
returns gal 257224.2
